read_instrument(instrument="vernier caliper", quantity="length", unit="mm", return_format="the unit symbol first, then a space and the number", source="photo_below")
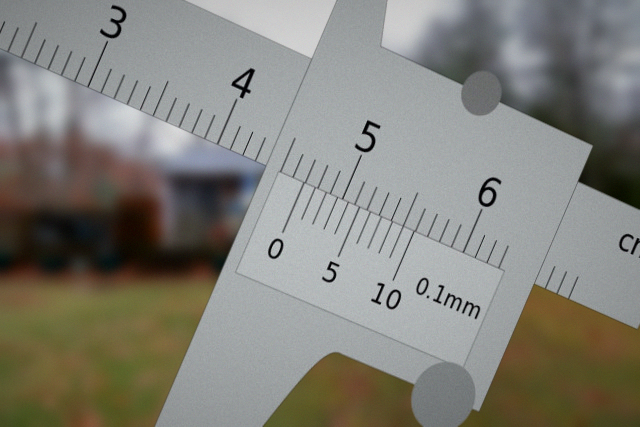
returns mm 46.9
